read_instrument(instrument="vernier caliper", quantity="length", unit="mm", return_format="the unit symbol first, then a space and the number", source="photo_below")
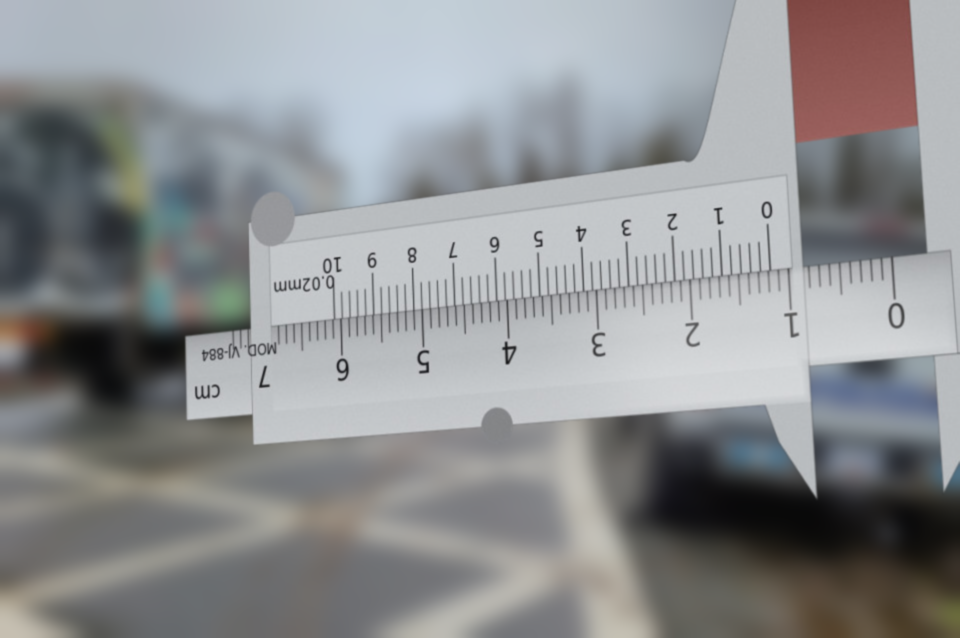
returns mm 11.8
